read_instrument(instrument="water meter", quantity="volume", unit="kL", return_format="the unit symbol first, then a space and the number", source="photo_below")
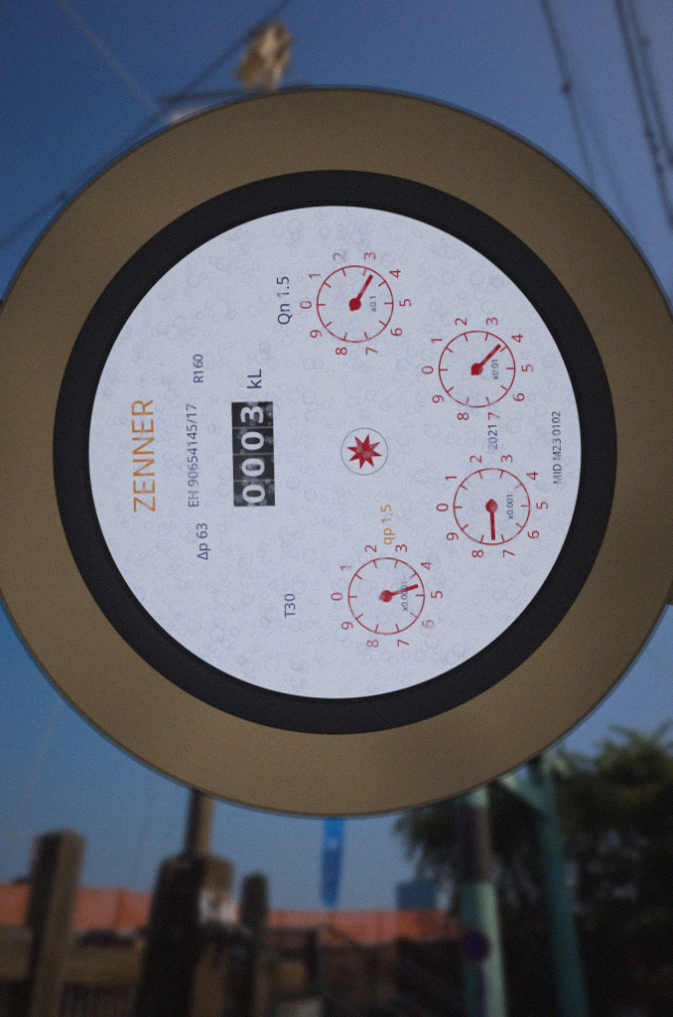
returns kL 3.3374
